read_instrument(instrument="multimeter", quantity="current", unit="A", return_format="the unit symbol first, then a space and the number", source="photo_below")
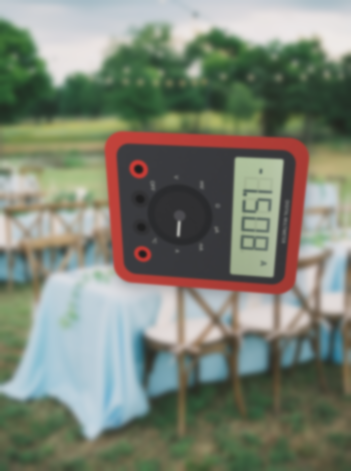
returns A -1.508
